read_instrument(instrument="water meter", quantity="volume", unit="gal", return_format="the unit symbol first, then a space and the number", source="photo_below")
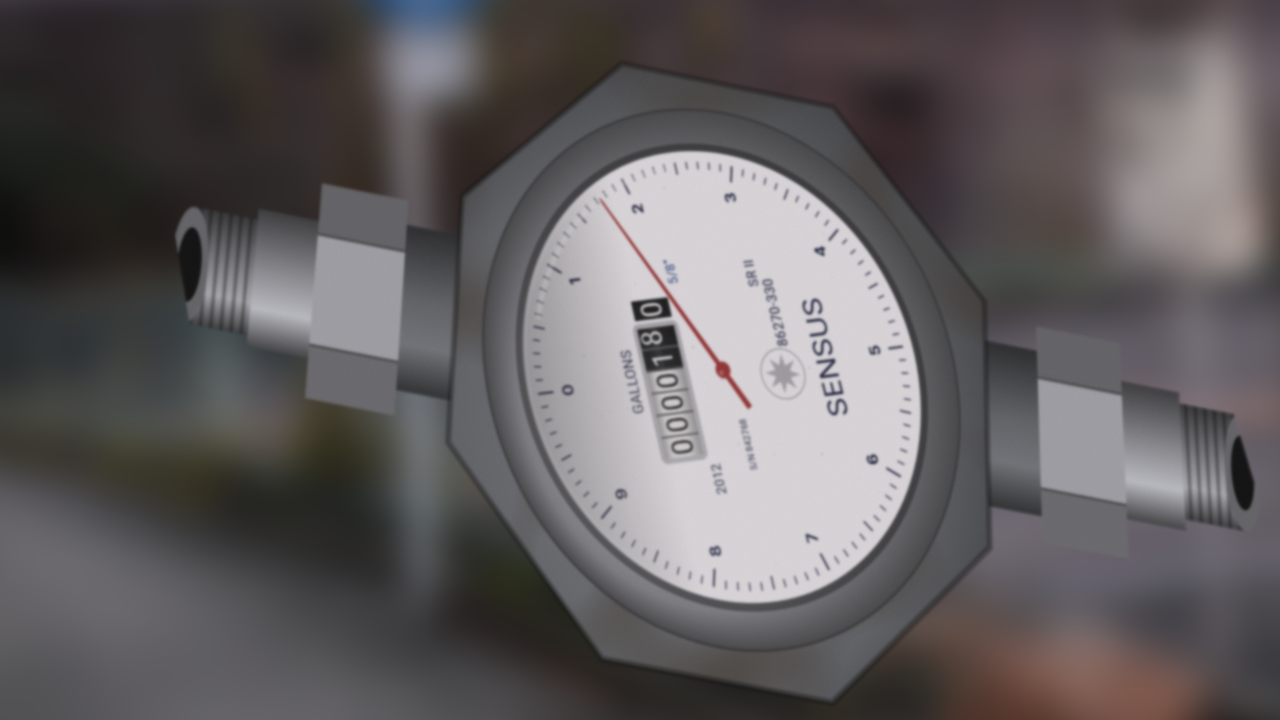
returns gal 181.7
